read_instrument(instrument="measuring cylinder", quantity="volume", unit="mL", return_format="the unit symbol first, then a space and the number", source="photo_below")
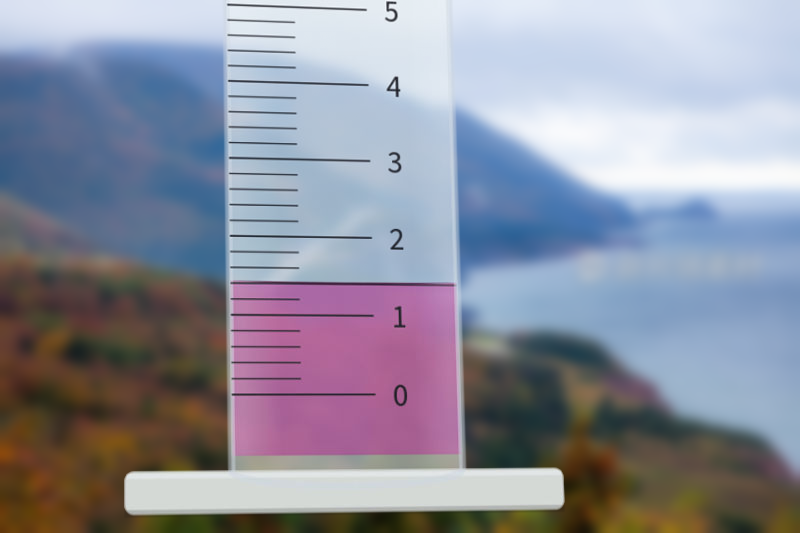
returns mL 1.4
